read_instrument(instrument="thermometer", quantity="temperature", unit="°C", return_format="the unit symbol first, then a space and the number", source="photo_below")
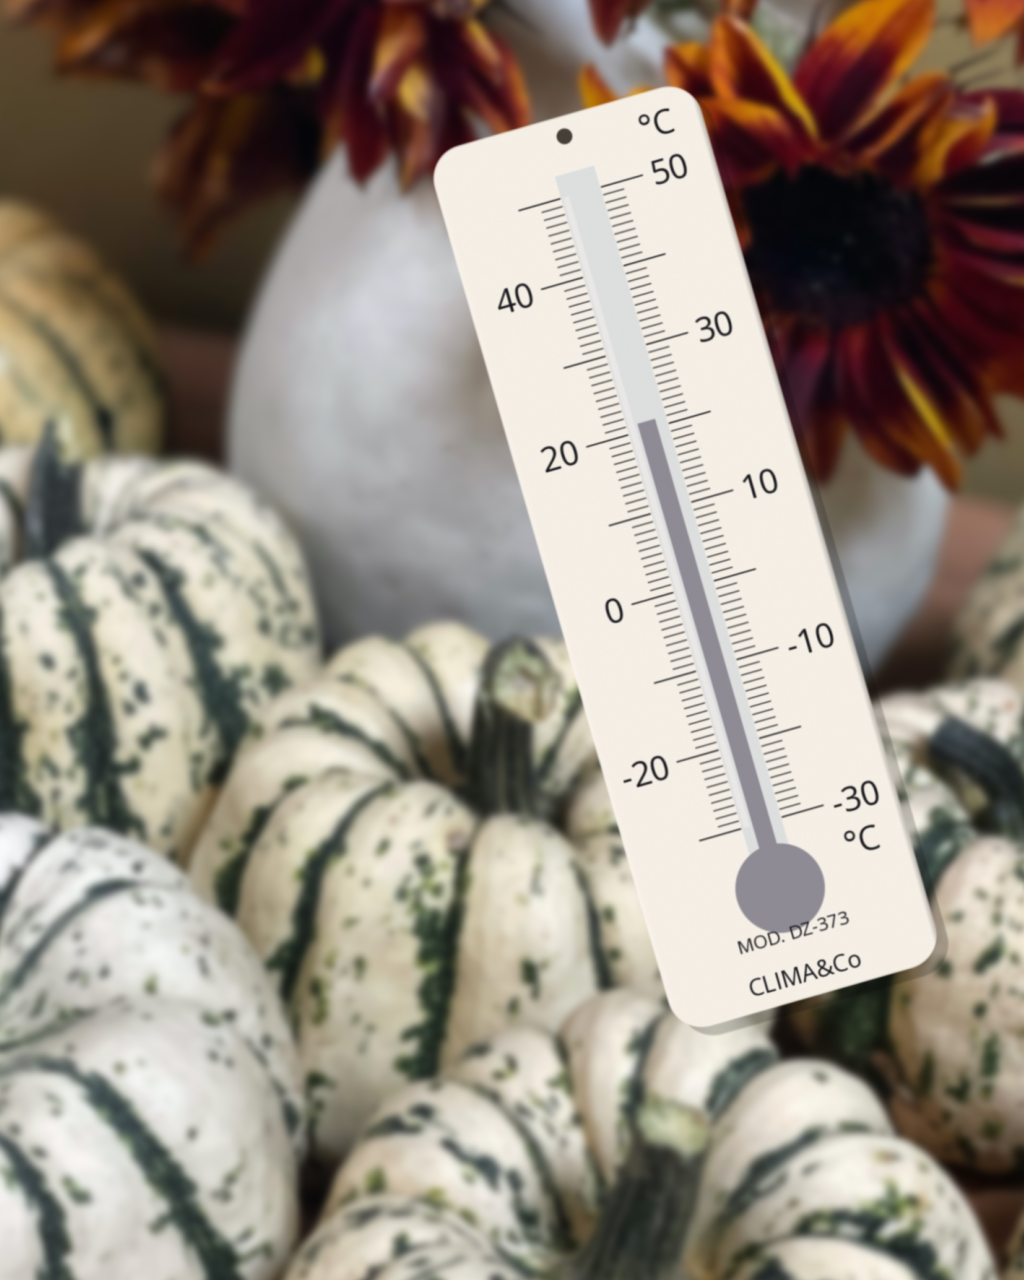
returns °C 21
